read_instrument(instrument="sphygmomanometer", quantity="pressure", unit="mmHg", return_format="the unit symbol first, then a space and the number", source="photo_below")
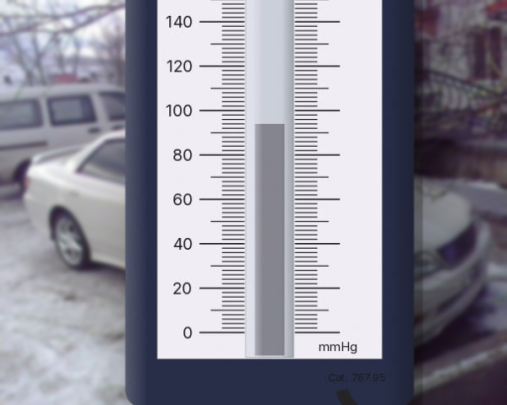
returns mmHg 94
